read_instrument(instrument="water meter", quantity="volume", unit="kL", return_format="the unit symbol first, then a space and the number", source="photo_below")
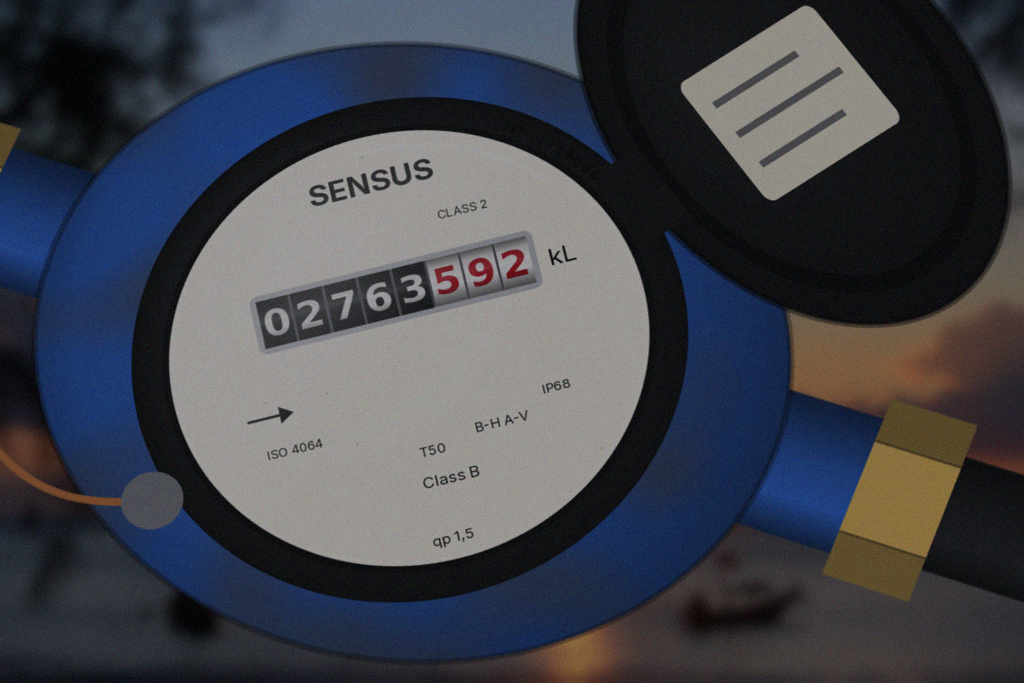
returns kL 2763.592
